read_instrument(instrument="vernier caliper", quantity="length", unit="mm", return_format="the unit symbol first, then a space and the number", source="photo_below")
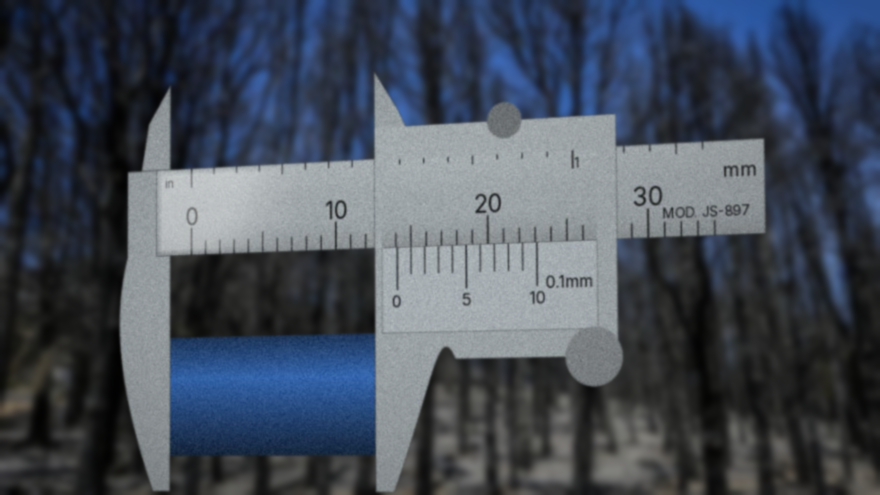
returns mm 14.1
